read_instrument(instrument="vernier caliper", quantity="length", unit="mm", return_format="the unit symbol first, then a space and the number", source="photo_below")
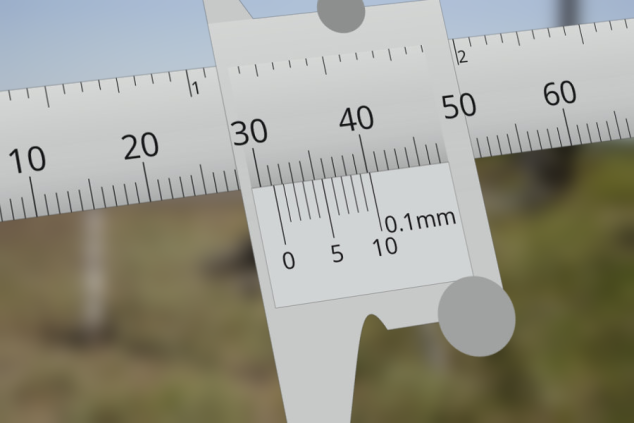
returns mm 31.2
